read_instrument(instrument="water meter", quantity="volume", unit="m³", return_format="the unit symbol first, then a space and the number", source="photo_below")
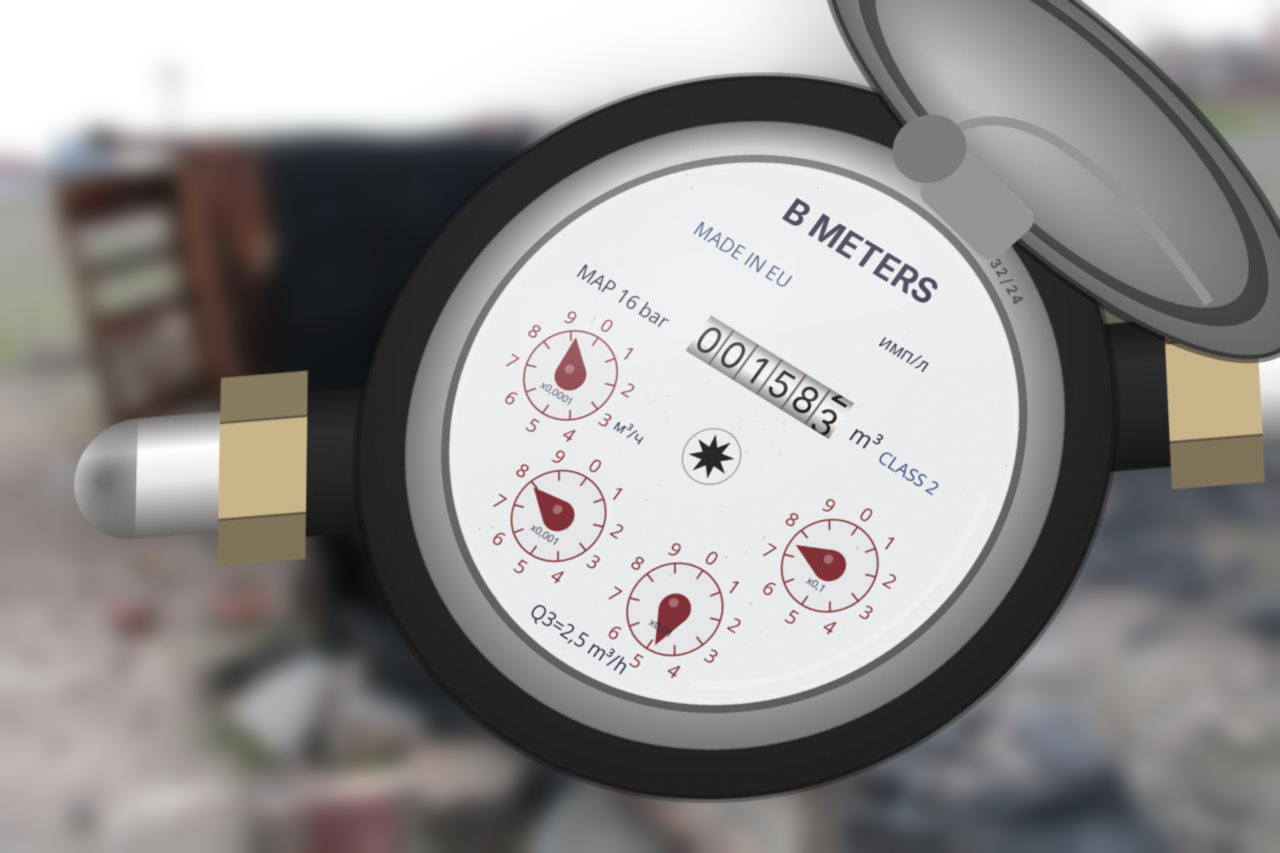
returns m³ 1582.7479
